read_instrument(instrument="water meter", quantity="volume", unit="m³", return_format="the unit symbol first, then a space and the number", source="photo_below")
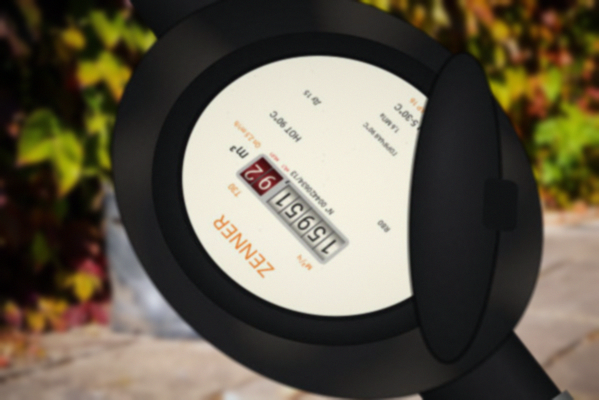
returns m³ 15951.92
